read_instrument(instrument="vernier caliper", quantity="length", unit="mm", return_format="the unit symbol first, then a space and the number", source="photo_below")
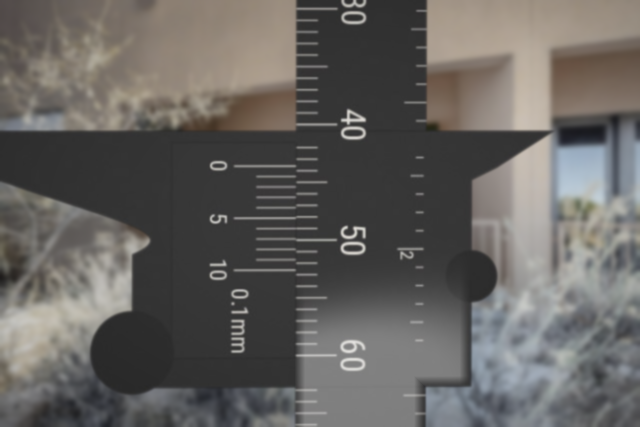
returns mm 43.6
